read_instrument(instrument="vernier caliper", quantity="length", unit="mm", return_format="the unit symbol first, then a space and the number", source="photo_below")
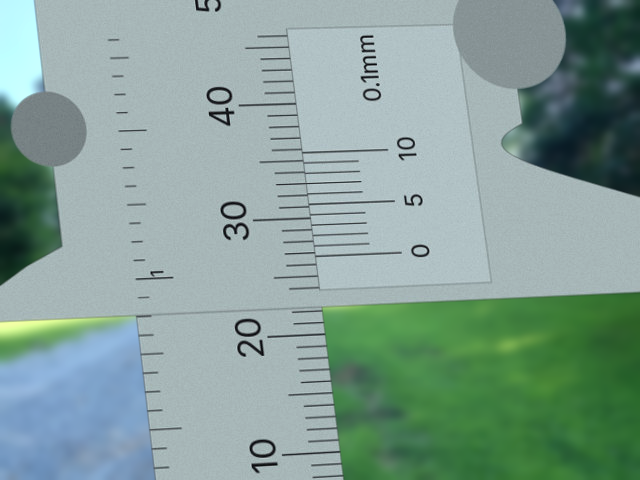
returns mm 26.7
